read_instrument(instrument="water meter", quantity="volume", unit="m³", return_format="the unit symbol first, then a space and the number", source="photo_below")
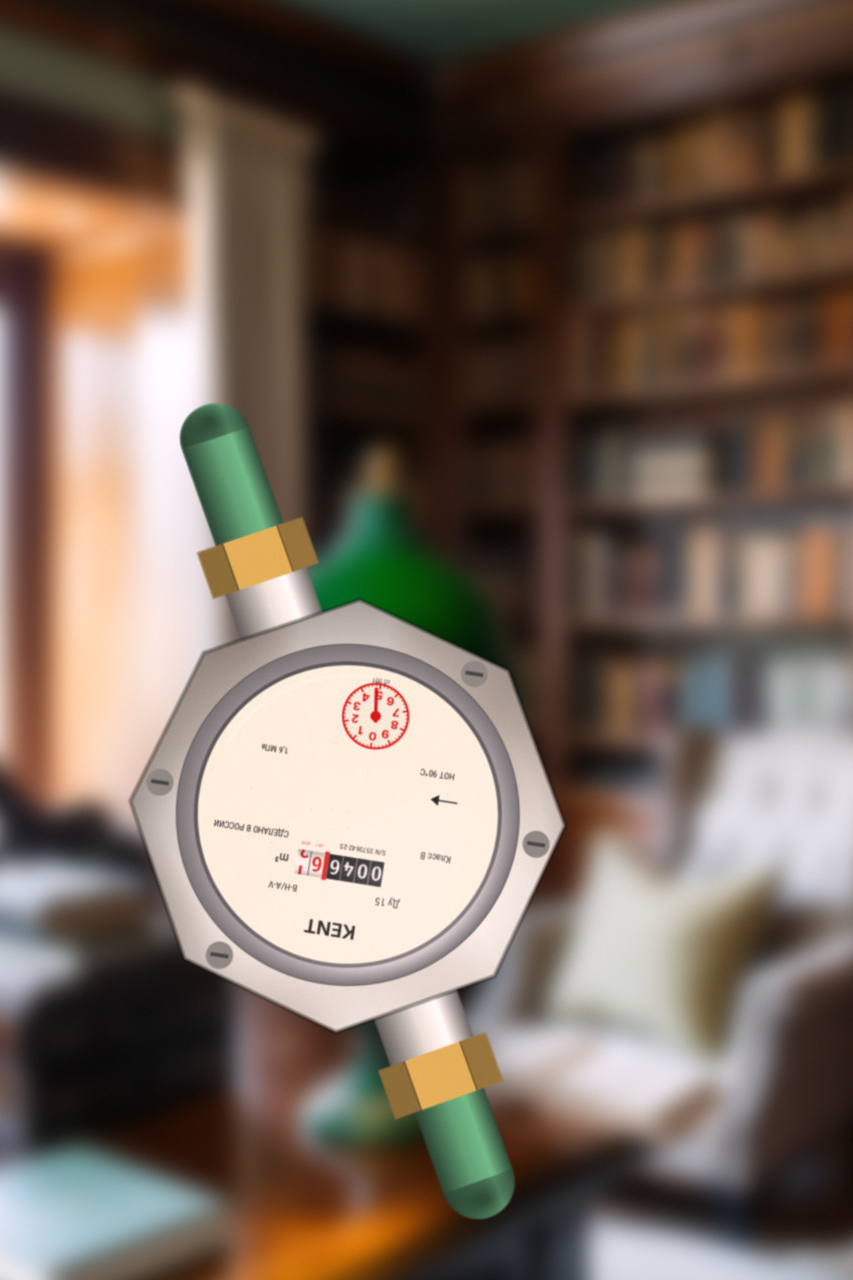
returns m³ 46.614
